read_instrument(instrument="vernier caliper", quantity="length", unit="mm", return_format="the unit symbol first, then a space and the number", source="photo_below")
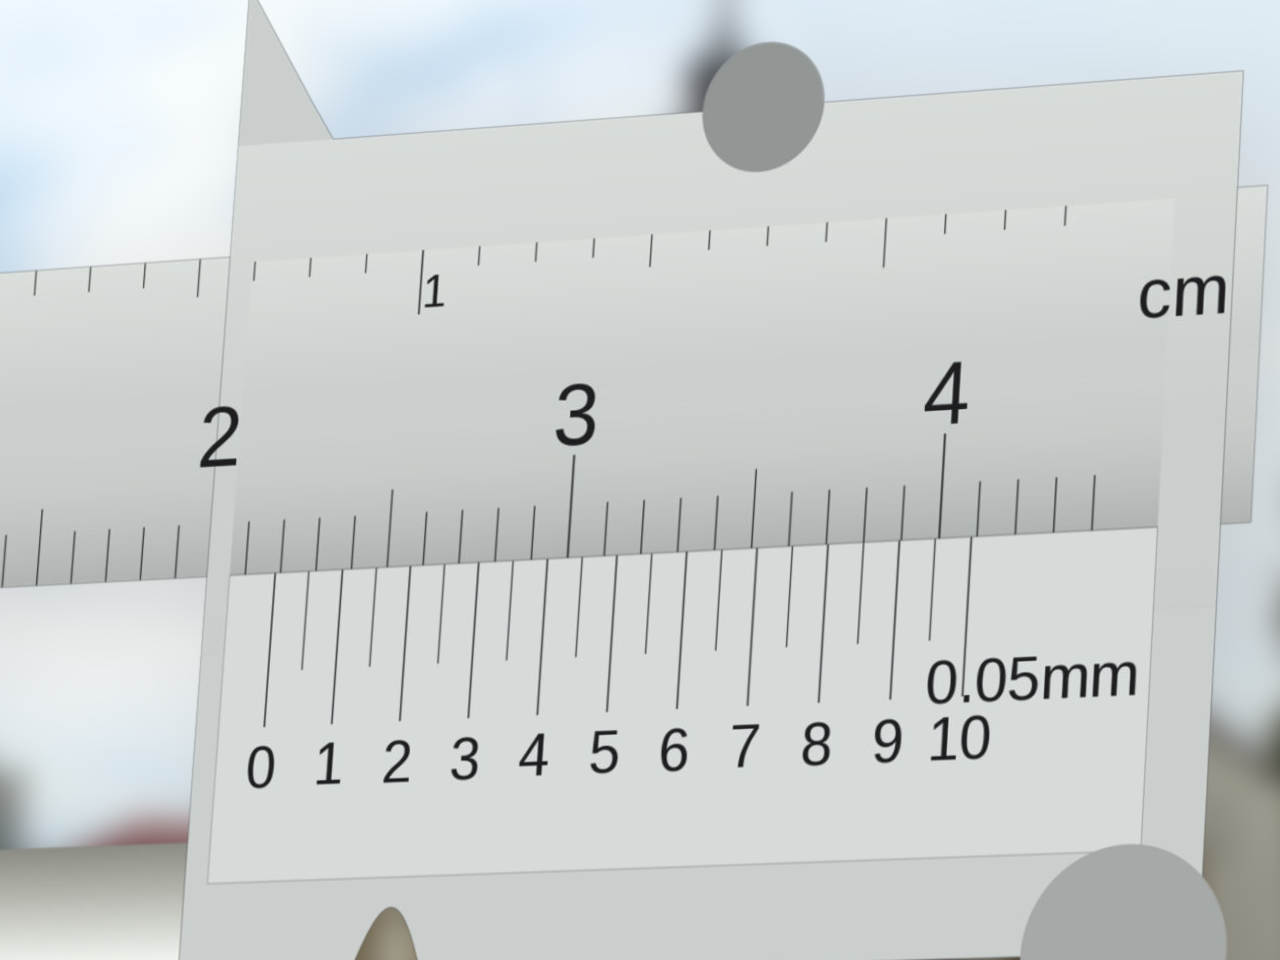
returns mm 21.85
